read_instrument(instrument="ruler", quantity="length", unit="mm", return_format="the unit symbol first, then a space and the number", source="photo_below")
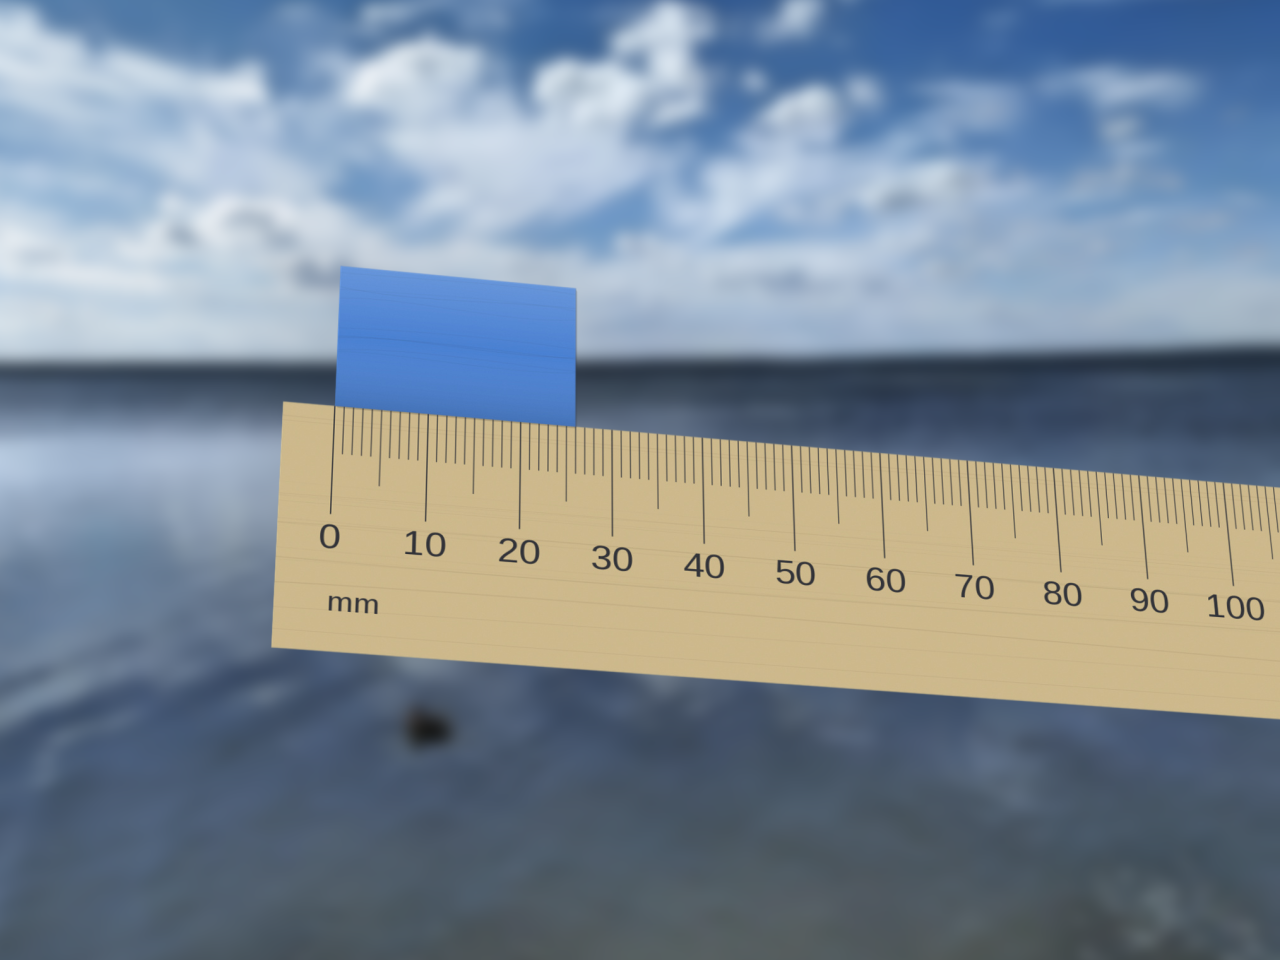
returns mm 26
